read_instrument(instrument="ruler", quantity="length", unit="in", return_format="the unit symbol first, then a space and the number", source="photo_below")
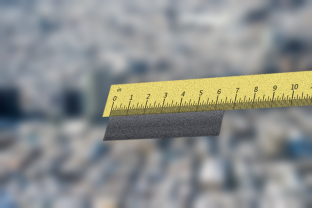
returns in 6.5
